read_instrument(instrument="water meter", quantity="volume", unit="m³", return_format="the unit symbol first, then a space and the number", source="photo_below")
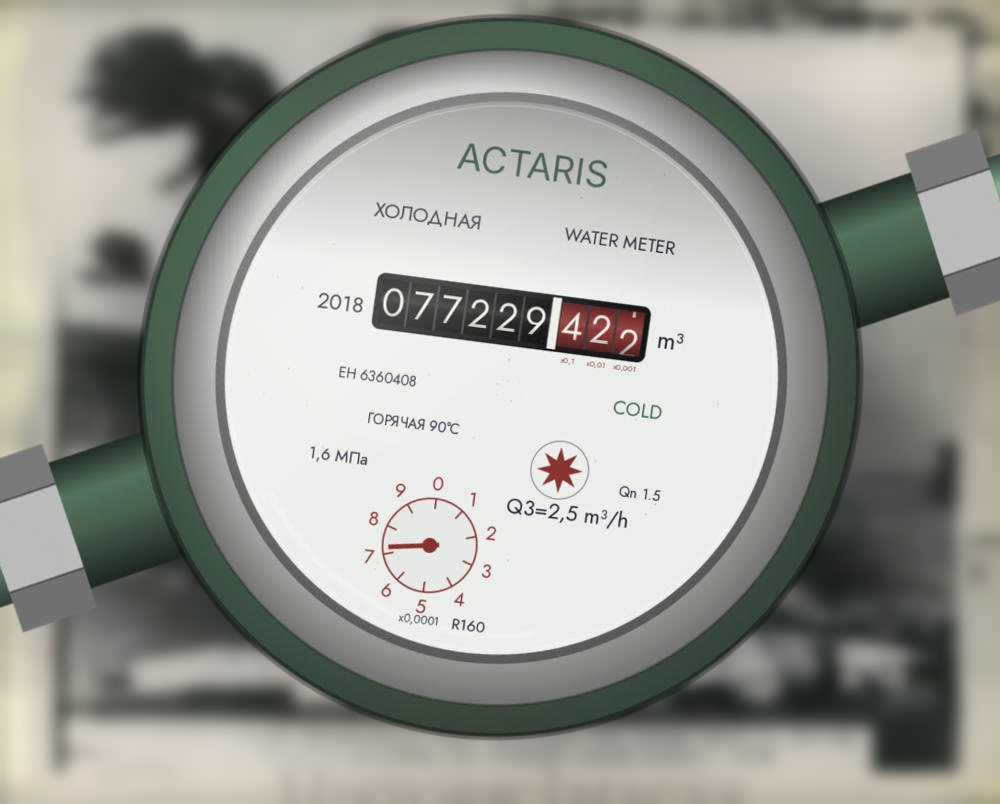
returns m³ 77229.4217
